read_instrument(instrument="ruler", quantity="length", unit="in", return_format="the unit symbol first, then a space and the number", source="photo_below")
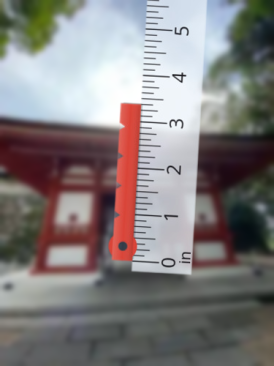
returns in 3.375
